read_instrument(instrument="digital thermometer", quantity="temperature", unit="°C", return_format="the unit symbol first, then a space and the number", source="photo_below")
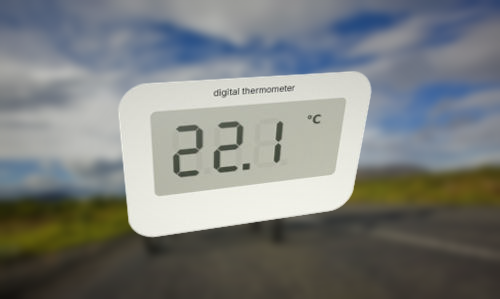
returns °C 22.1
